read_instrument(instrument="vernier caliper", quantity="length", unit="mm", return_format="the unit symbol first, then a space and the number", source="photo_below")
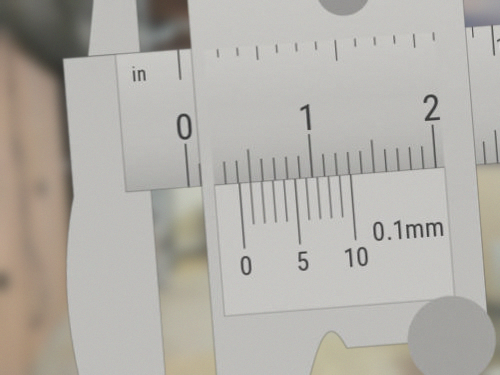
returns mm 4.1
